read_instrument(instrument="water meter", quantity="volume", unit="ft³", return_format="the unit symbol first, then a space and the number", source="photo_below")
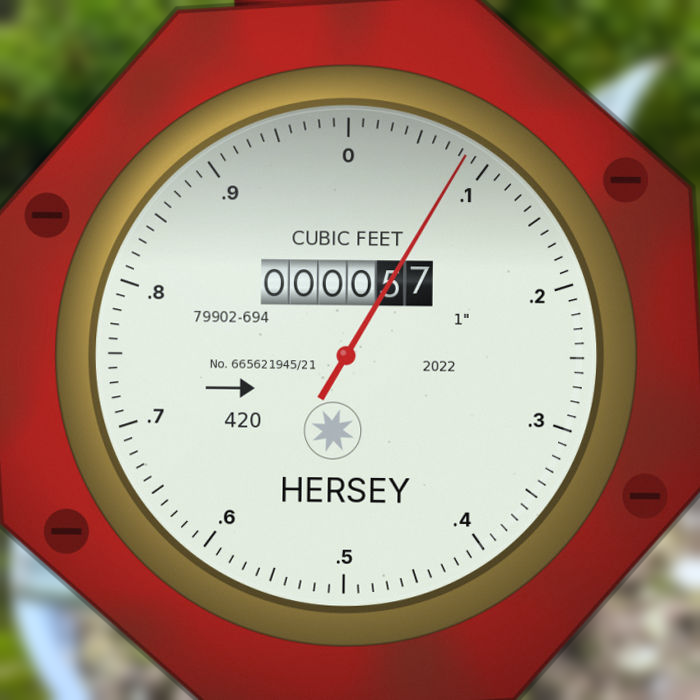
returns ft³ 57.08
